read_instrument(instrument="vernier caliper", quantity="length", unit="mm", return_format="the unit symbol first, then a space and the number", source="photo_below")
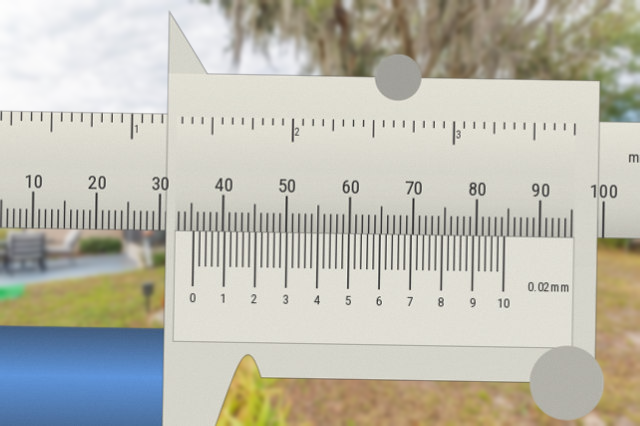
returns mm 35.4
